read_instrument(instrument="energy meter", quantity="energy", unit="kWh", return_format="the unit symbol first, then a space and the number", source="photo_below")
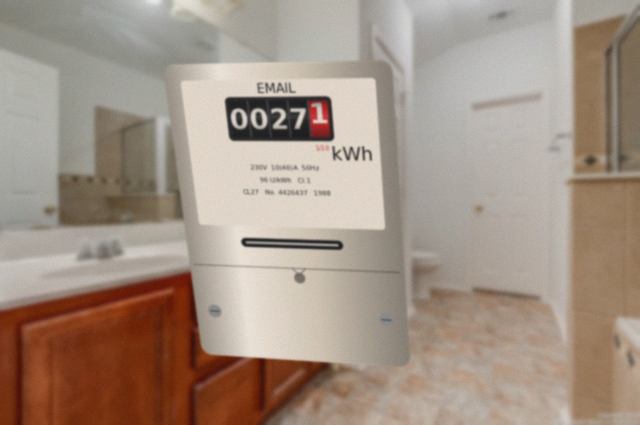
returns kWh 27.1
